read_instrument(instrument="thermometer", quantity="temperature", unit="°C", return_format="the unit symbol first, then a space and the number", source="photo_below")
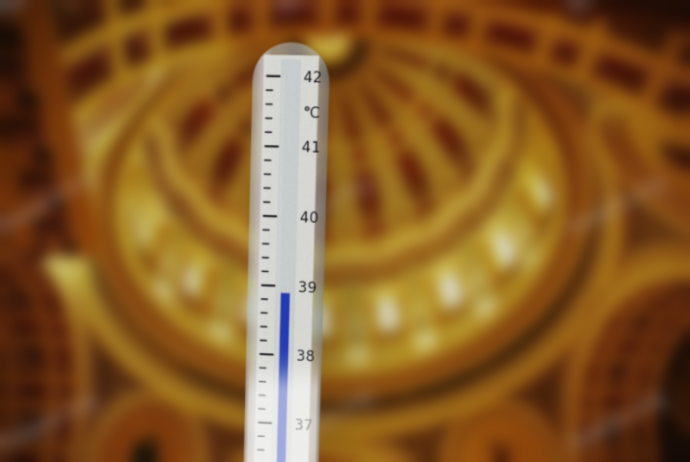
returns °C 38.9
